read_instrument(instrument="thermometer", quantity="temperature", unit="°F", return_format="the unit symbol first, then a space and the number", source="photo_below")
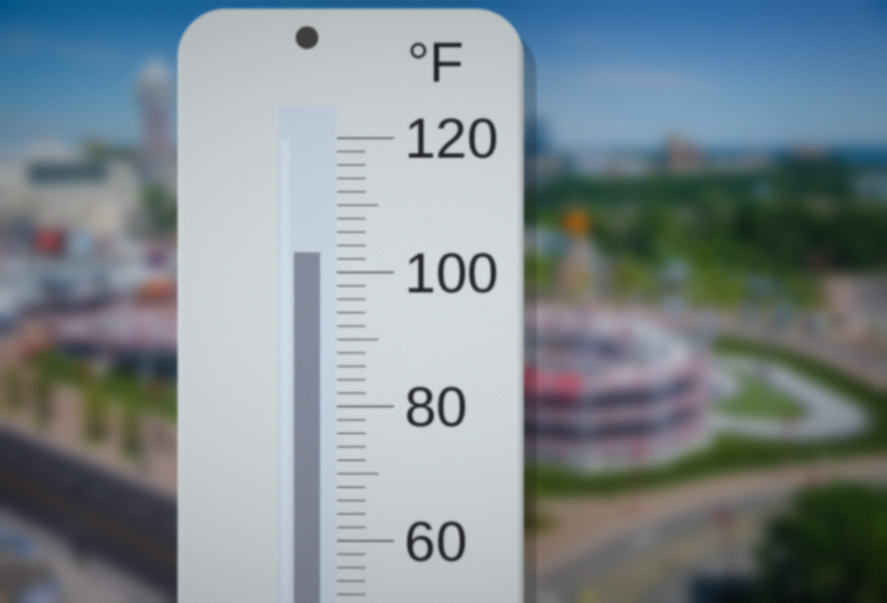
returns °F 103
